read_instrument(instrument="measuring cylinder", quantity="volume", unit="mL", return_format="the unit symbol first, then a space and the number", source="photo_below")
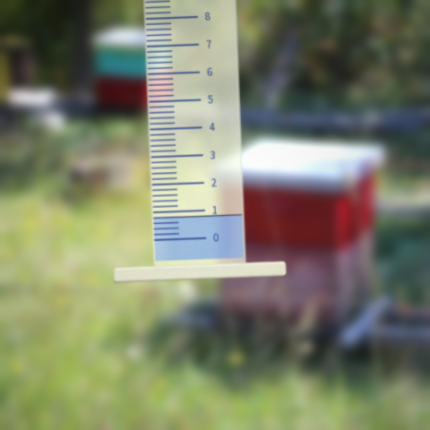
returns mL 0.8
